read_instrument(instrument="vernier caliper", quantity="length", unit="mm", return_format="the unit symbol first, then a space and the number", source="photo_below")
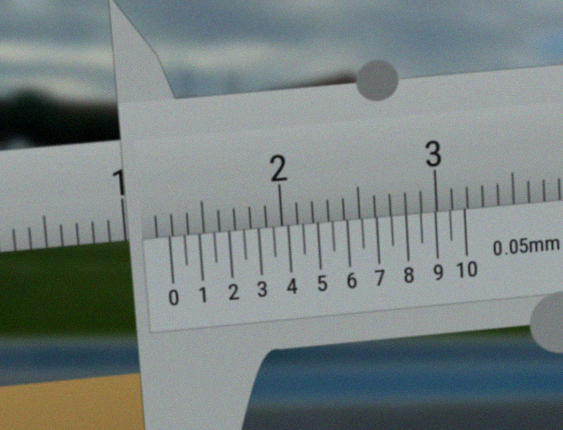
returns mm 12.8
